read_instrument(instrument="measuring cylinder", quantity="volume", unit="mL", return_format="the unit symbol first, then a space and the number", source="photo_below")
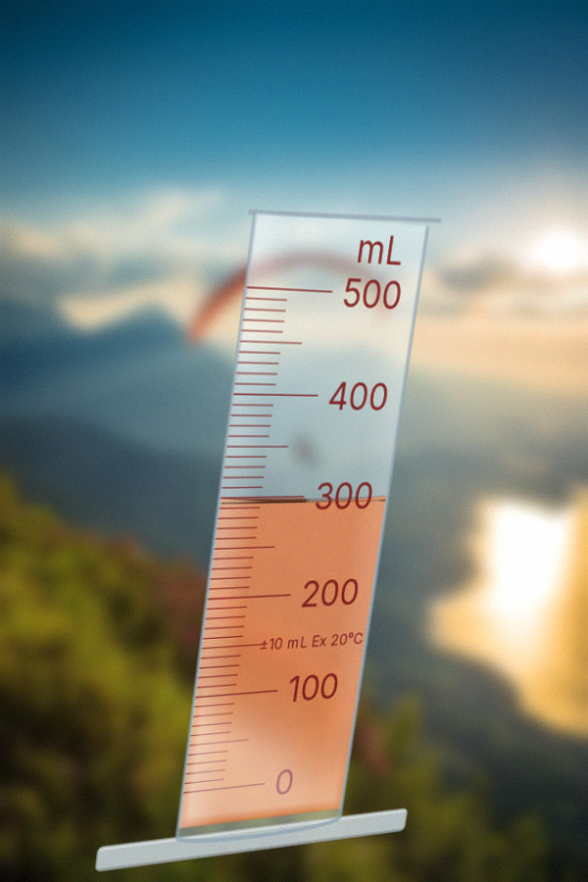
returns mL 295
